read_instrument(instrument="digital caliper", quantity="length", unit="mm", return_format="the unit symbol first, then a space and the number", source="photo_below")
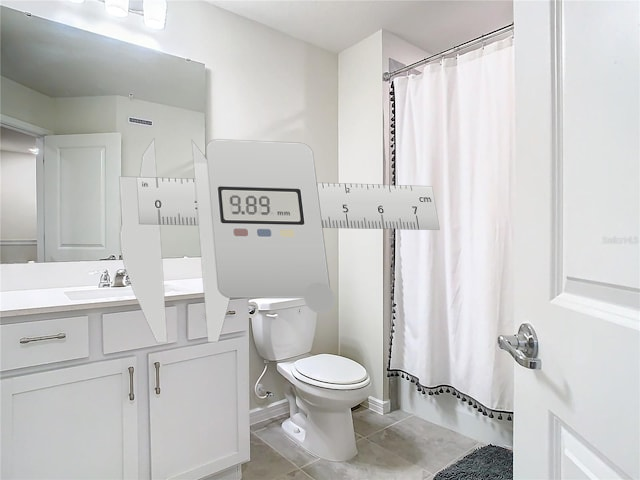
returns mm 9.89
